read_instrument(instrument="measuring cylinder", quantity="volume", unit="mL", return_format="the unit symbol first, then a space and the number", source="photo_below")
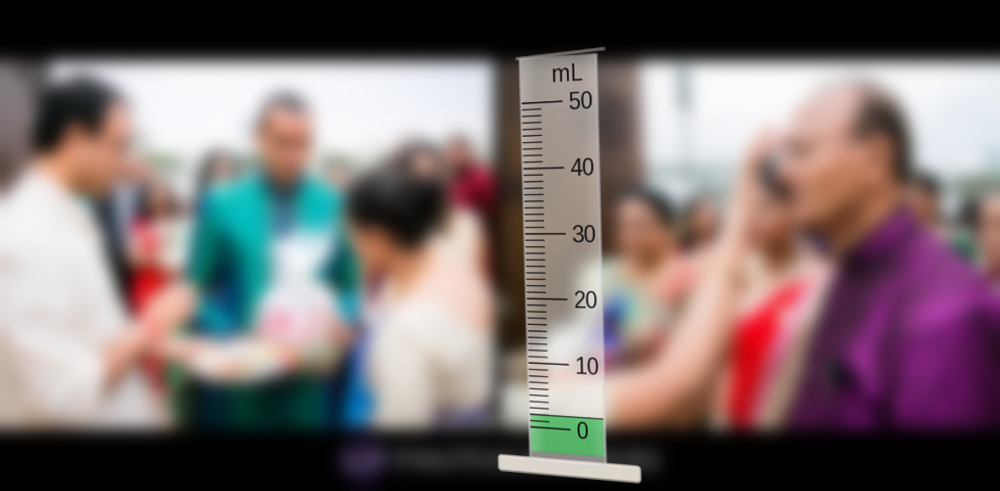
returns mL 2
